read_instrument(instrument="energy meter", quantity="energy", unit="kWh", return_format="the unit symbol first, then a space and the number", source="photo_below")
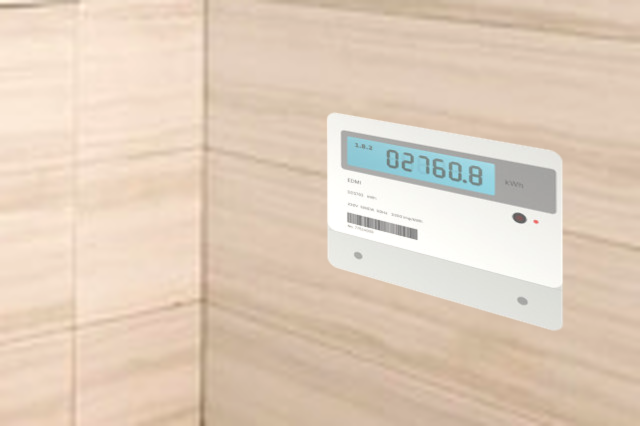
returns kWh 2760.8
